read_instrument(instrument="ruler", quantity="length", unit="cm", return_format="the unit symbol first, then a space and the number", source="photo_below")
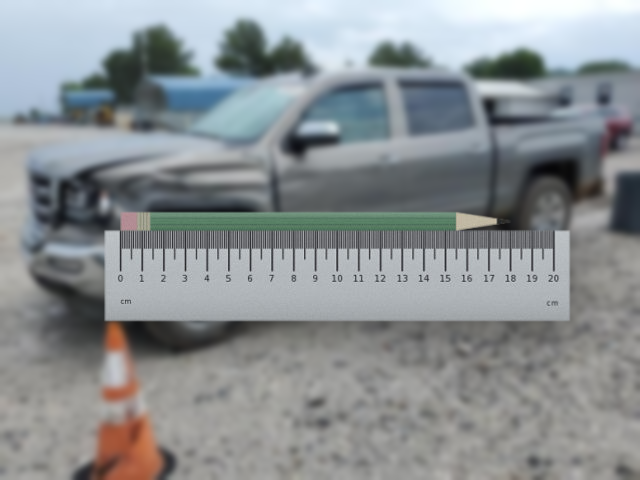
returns cm 18
